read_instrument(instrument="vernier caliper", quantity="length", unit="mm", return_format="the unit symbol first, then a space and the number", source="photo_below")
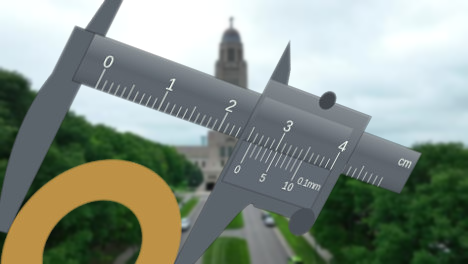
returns mm 25.8
